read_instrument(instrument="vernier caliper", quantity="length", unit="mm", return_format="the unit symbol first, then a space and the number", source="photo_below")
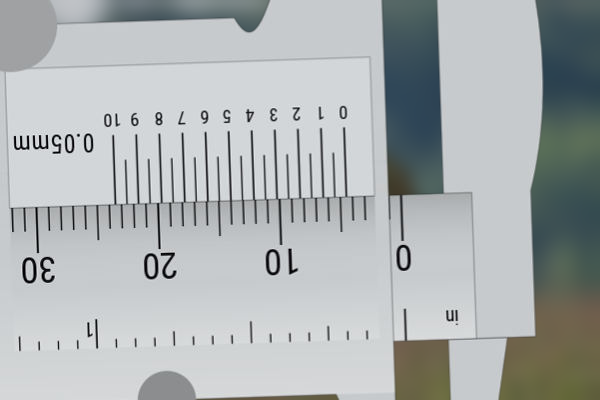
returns mm 4.5
